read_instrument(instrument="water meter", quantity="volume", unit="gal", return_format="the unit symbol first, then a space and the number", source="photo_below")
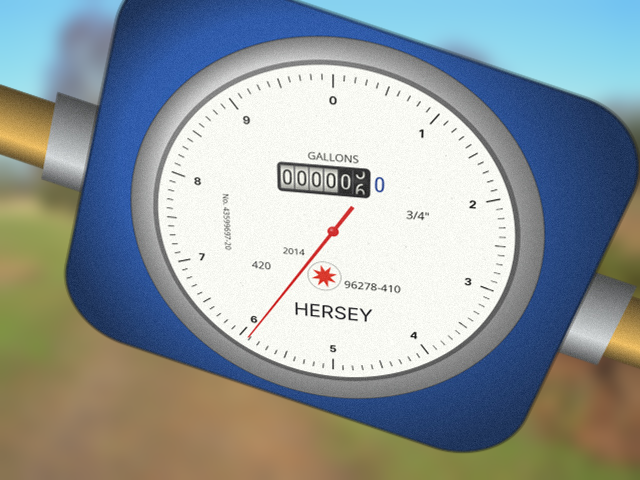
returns gal 55.9
